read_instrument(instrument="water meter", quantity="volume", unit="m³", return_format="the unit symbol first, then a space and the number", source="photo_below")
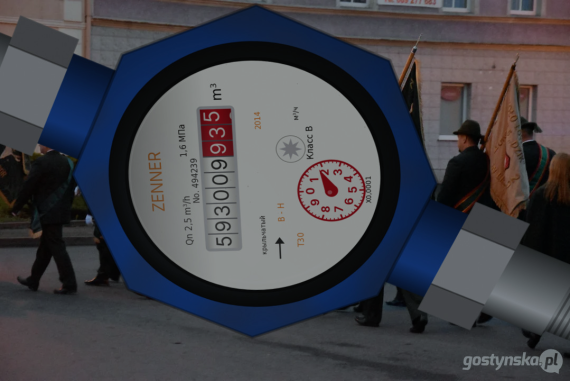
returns m³ 593009.9351
